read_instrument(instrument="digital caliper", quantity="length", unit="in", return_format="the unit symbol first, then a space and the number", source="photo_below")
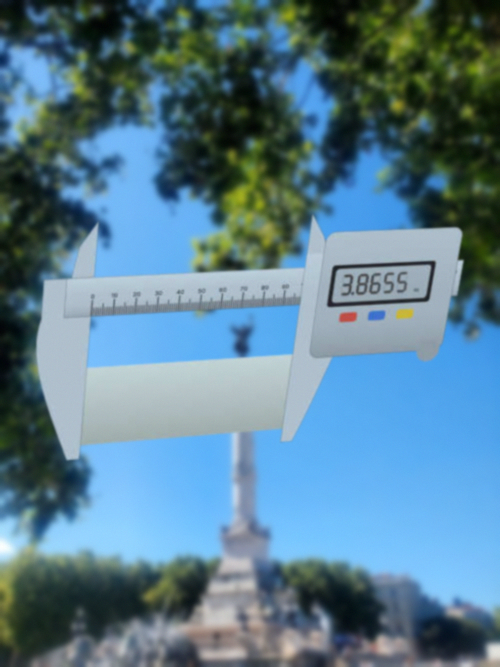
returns in 3.8655
